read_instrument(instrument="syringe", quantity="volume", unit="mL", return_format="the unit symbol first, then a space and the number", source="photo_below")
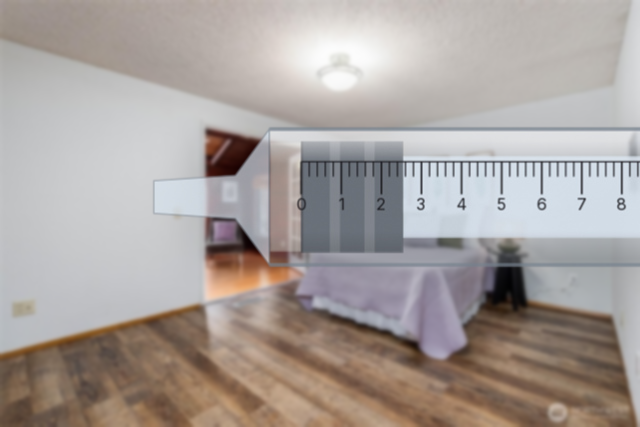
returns mL 0
